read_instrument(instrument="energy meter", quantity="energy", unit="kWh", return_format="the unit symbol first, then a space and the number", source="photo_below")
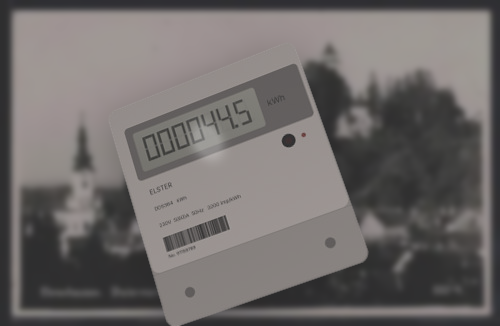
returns kWh 44.5
